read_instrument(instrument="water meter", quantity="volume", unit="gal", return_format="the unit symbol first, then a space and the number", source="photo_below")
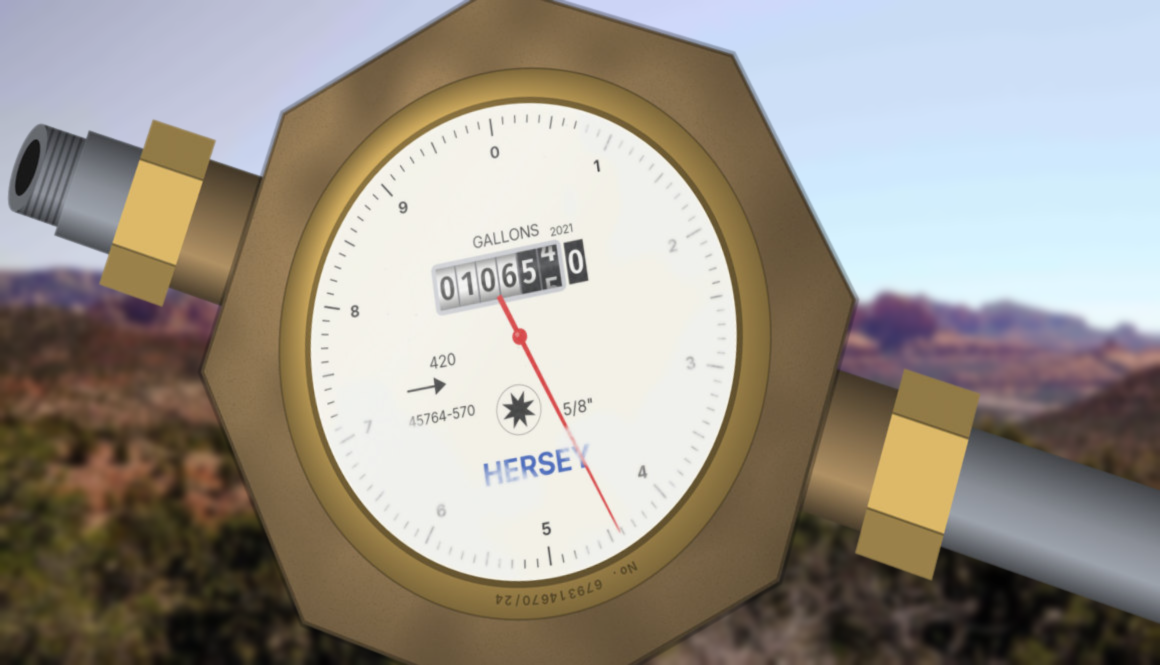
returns gal 106544.4
